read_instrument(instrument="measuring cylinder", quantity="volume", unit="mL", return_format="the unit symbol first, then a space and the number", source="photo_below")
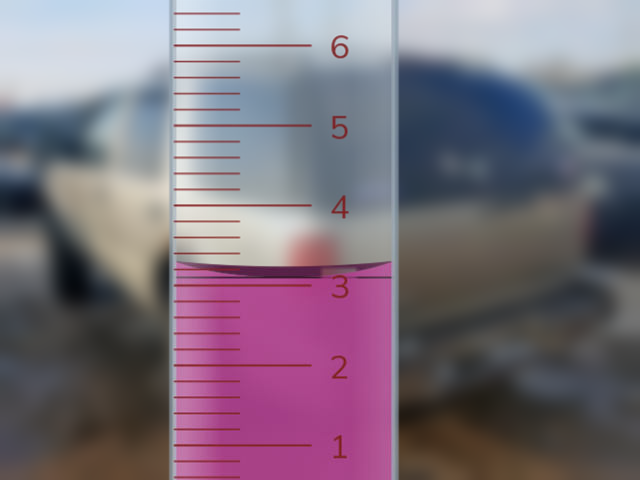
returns mL 3.1
